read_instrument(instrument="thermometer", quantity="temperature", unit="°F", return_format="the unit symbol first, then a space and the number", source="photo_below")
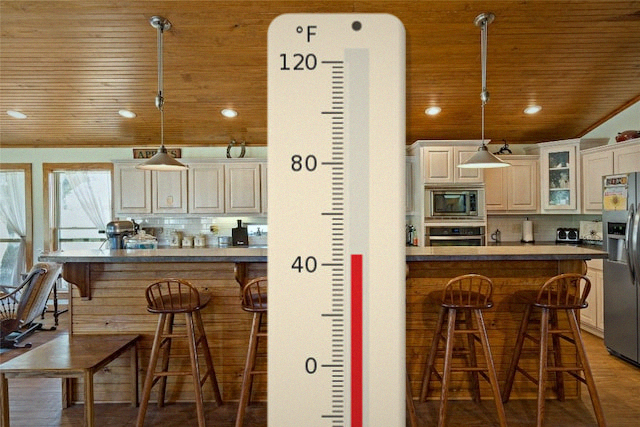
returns °F 44
